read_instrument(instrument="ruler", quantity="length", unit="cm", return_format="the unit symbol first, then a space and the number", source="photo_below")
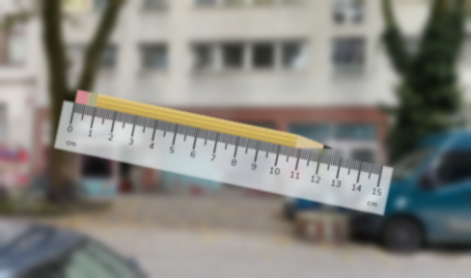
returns cm 12.5
